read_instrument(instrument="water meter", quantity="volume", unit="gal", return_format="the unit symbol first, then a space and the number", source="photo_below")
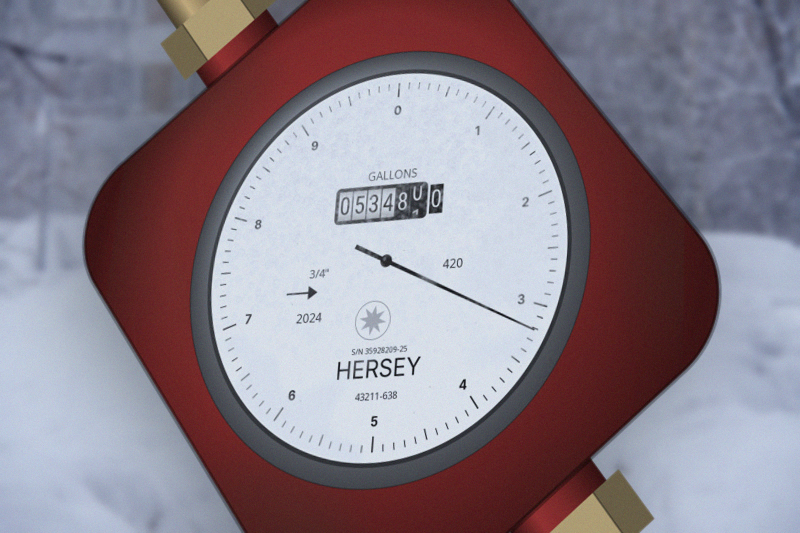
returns gal 534803.2
